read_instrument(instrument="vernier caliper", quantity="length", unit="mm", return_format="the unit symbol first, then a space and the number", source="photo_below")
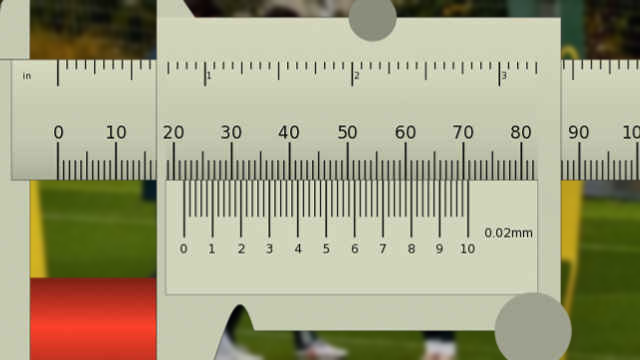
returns mm 21.8
